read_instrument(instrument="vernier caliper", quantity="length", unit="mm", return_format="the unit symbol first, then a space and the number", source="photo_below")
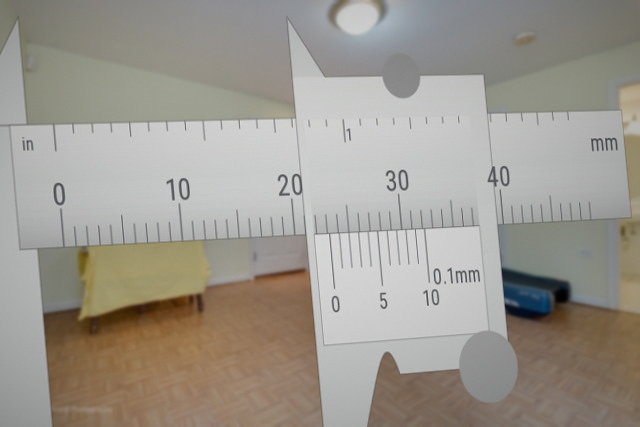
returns mm 23.2
